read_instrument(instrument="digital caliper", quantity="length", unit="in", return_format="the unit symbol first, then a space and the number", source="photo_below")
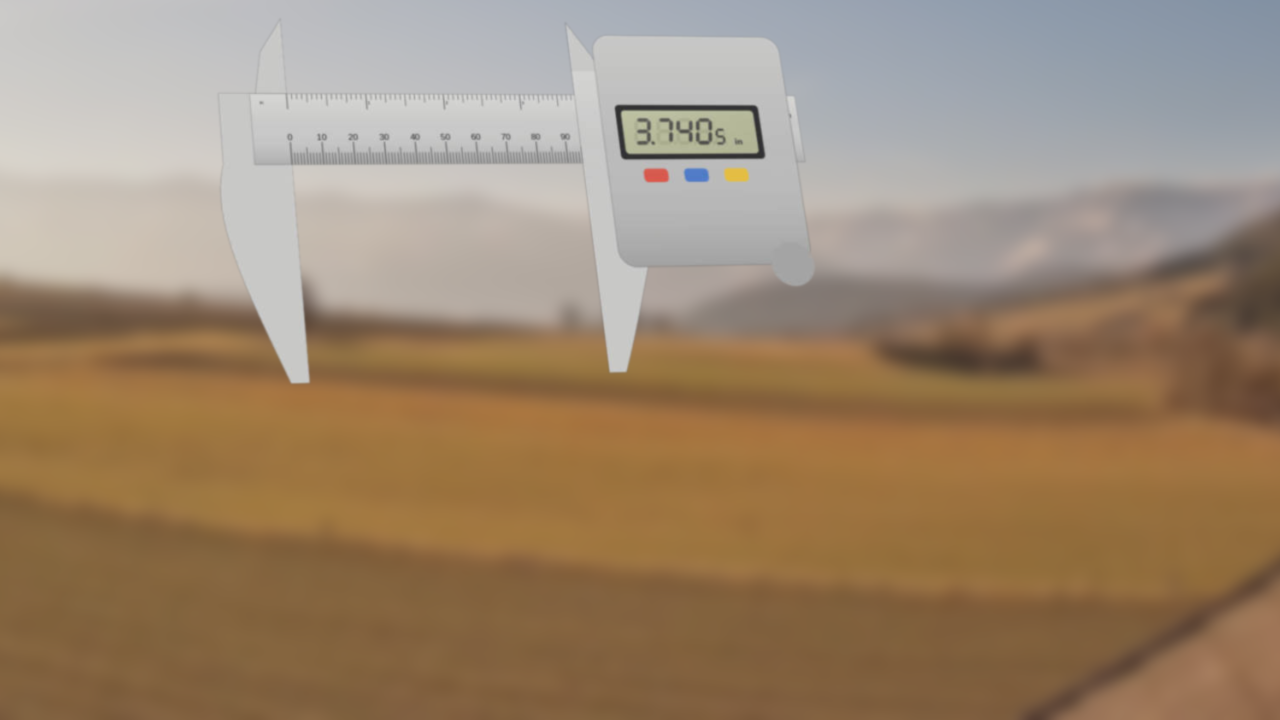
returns in 3.7405
